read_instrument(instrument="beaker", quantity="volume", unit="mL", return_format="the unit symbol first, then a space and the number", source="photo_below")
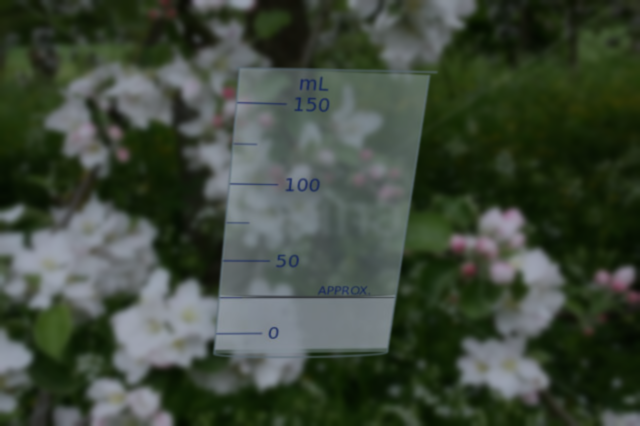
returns mL 25
